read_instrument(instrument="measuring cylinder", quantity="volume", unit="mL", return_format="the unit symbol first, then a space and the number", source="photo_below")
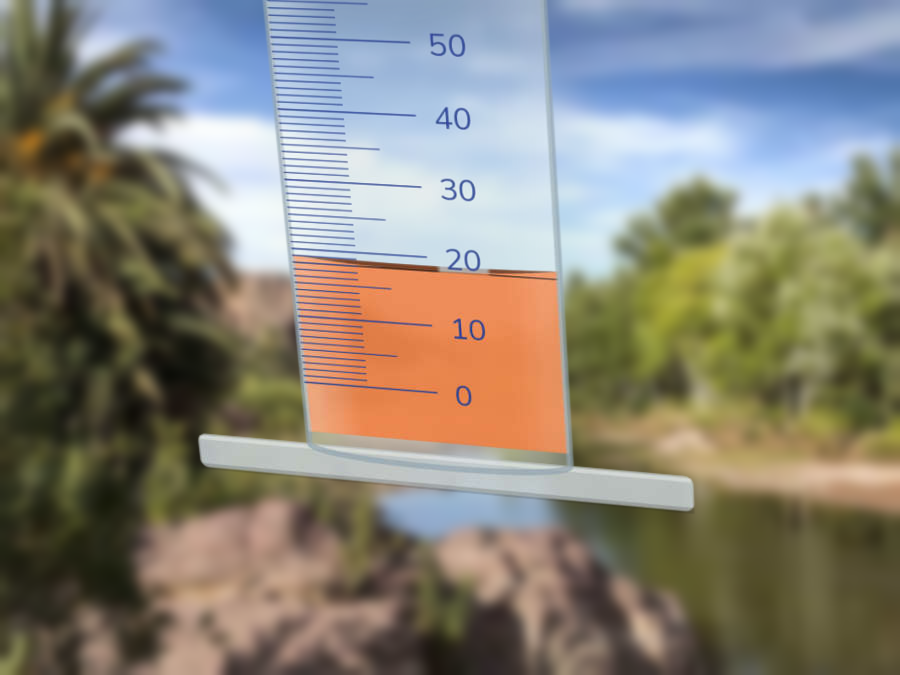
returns mL 18
